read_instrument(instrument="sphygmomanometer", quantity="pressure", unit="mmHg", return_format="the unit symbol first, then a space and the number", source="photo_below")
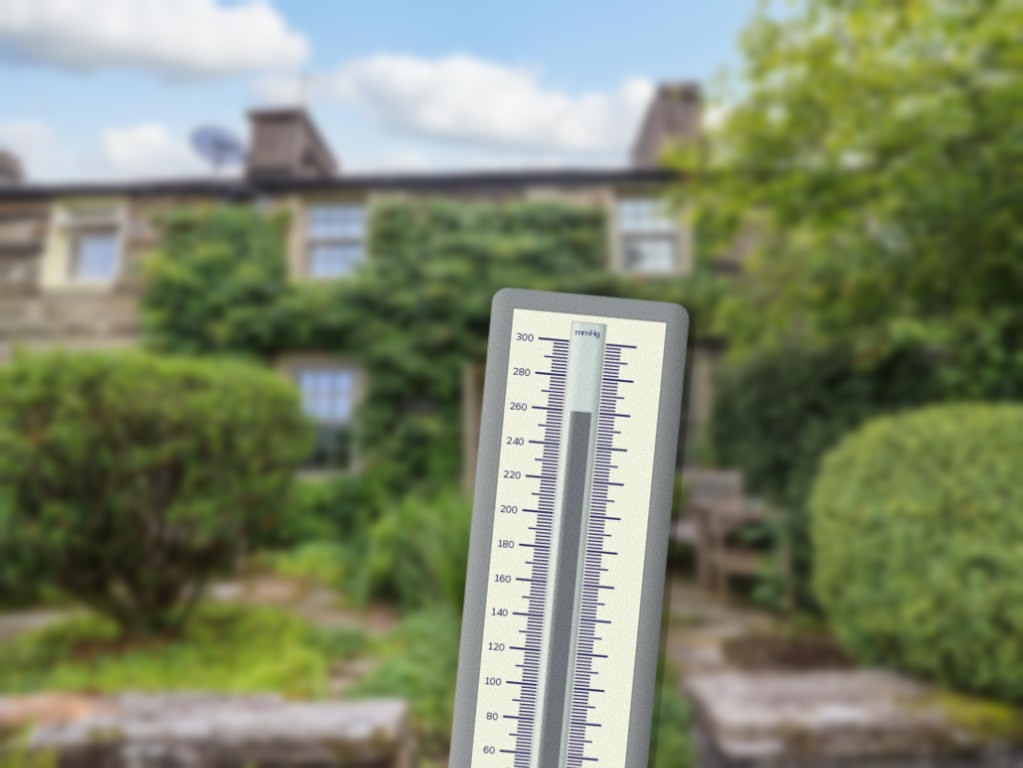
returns mmHg 260
